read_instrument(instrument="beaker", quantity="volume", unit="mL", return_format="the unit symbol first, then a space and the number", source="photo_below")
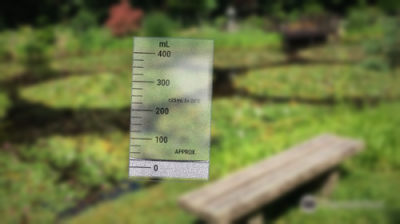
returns mL 25
